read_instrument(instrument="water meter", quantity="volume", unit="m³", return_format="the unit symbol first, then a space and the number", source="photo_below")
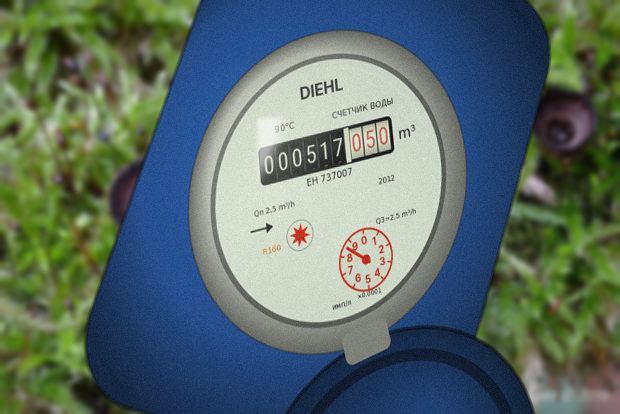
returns m³ 517.0508
